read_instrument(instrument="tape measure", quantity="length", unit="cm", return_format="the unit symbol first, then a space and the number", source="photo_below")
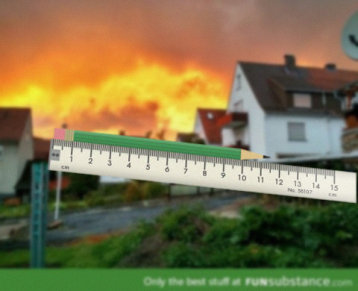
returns cm 11.5
